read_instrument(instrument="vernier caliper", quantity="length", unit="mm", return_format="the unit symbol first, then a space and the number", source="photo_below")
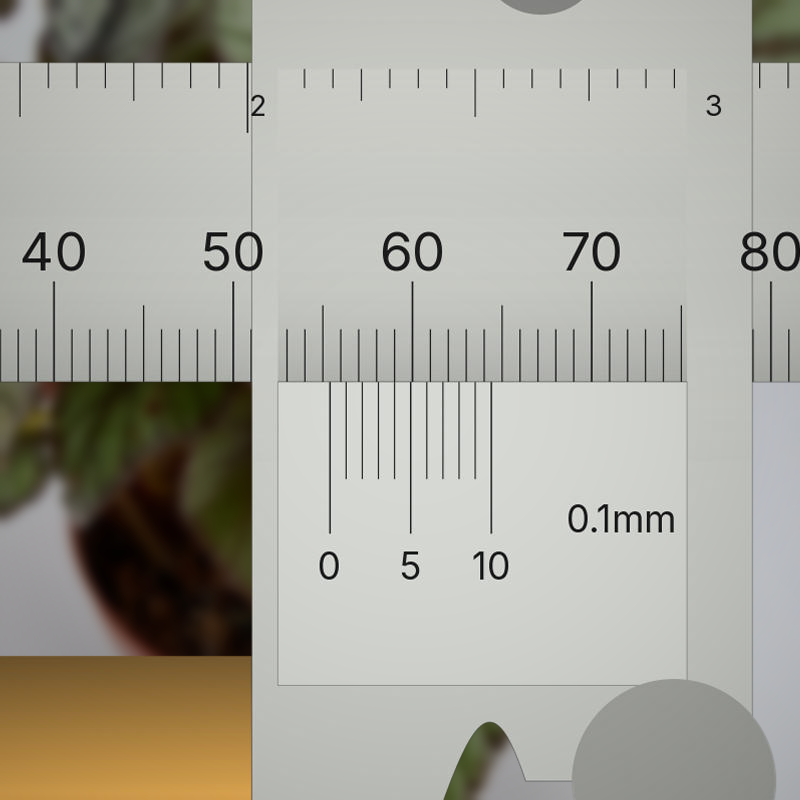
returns mm 55.4
